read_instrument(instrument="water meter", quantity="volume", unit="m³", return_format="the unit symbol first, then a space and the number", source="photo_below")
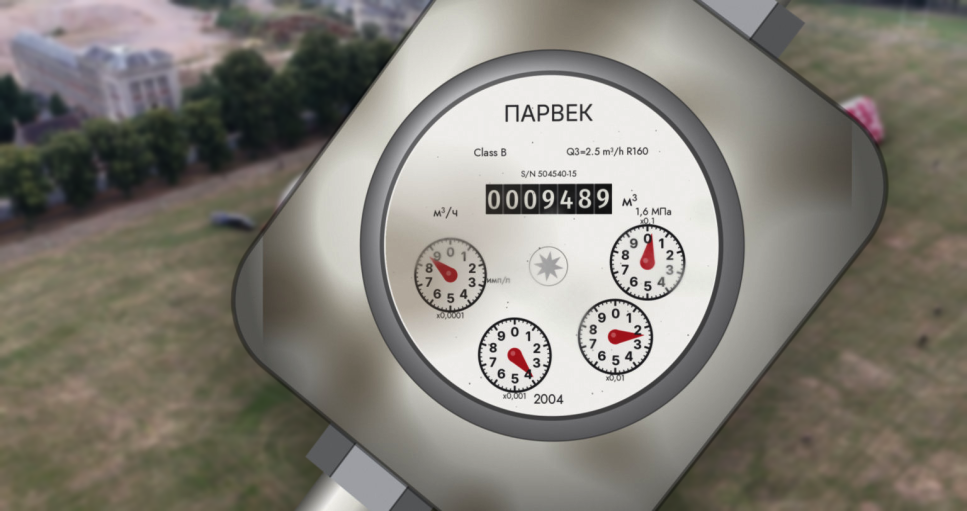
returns m³ 9489.0238
